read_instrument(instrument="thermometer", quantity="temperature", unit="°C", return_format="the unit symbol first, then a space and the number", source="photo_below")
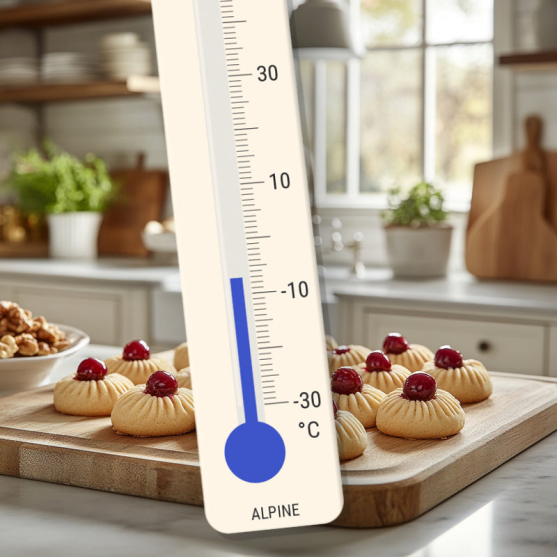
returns °C -7
